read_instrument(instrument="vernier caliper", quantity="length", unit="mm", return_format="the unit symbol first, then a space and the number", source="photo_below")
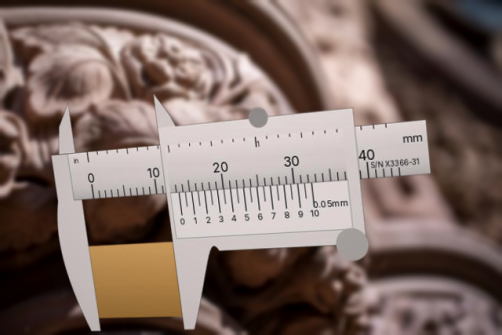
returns mm 13.4
